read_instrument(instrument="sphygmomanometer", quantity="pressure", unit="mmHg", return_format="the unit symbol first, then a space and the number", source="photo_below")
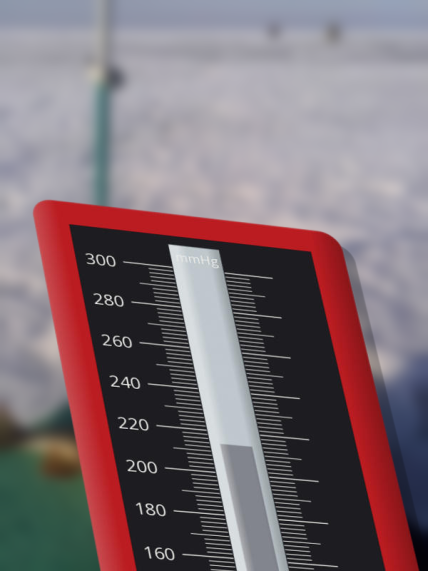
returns mmHg 214
